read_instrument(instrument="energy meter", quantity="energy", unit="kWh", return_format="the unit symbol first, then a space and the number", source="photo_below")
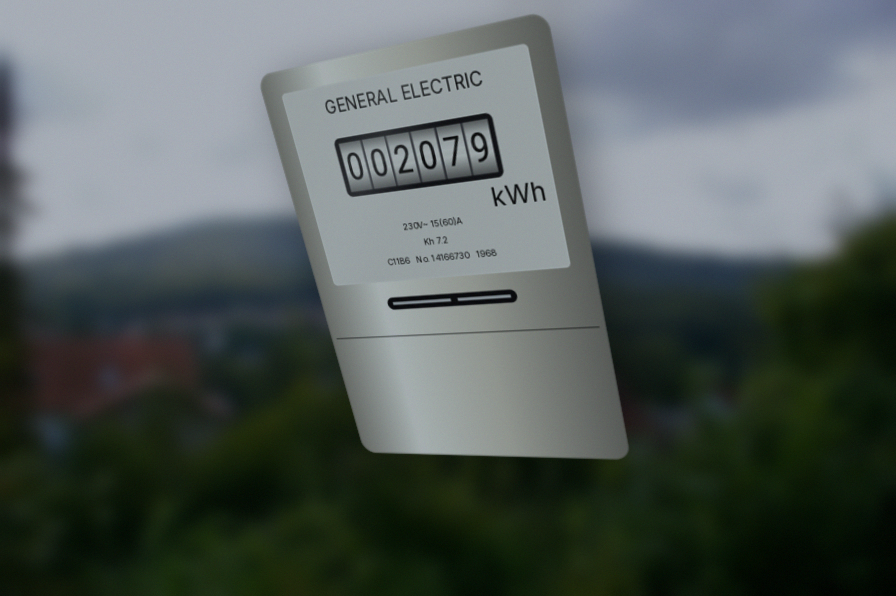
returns kWh 2079
